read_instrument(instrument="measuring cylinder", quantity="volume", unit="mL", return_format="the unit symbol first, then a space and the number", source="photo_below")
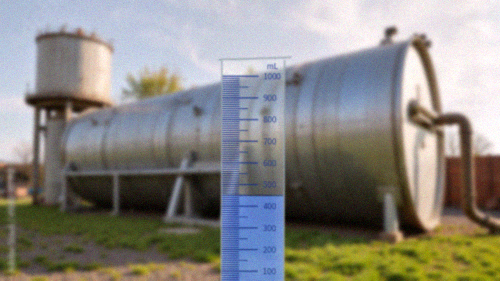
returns mL 450
